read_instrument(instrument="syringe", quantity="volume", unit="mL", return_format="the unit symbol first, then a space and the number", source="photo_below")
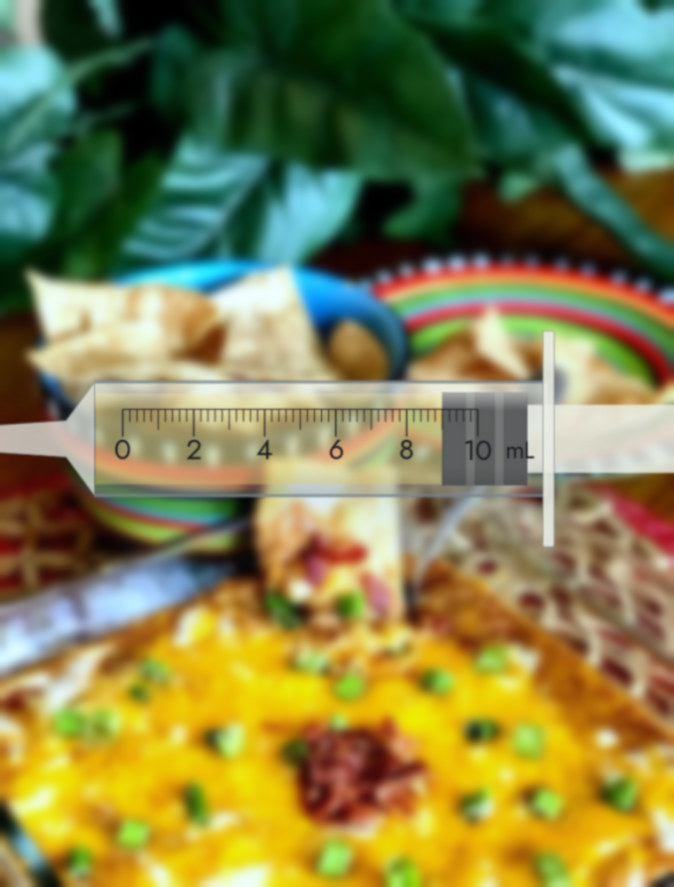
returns mL 9
